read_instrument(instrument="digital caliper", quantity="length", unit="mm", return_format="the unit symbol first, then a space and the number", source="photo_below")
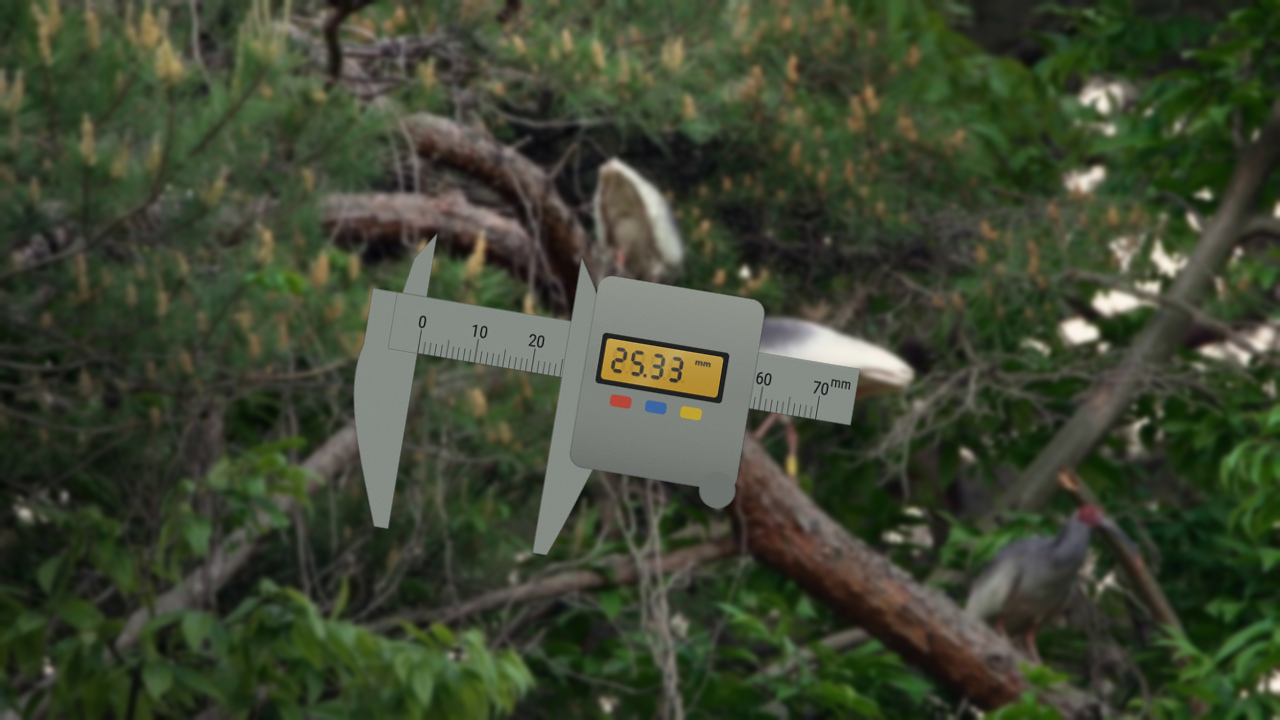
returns mm 25.33
